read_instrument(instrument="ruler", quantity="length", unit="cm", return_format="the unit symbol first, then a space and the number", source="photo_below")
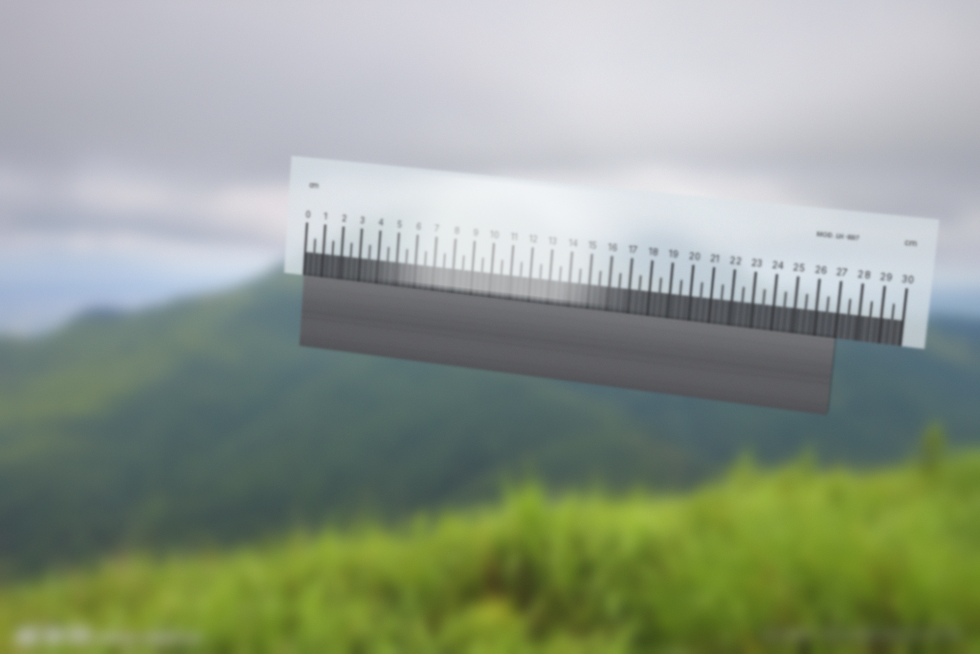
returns cm 27
